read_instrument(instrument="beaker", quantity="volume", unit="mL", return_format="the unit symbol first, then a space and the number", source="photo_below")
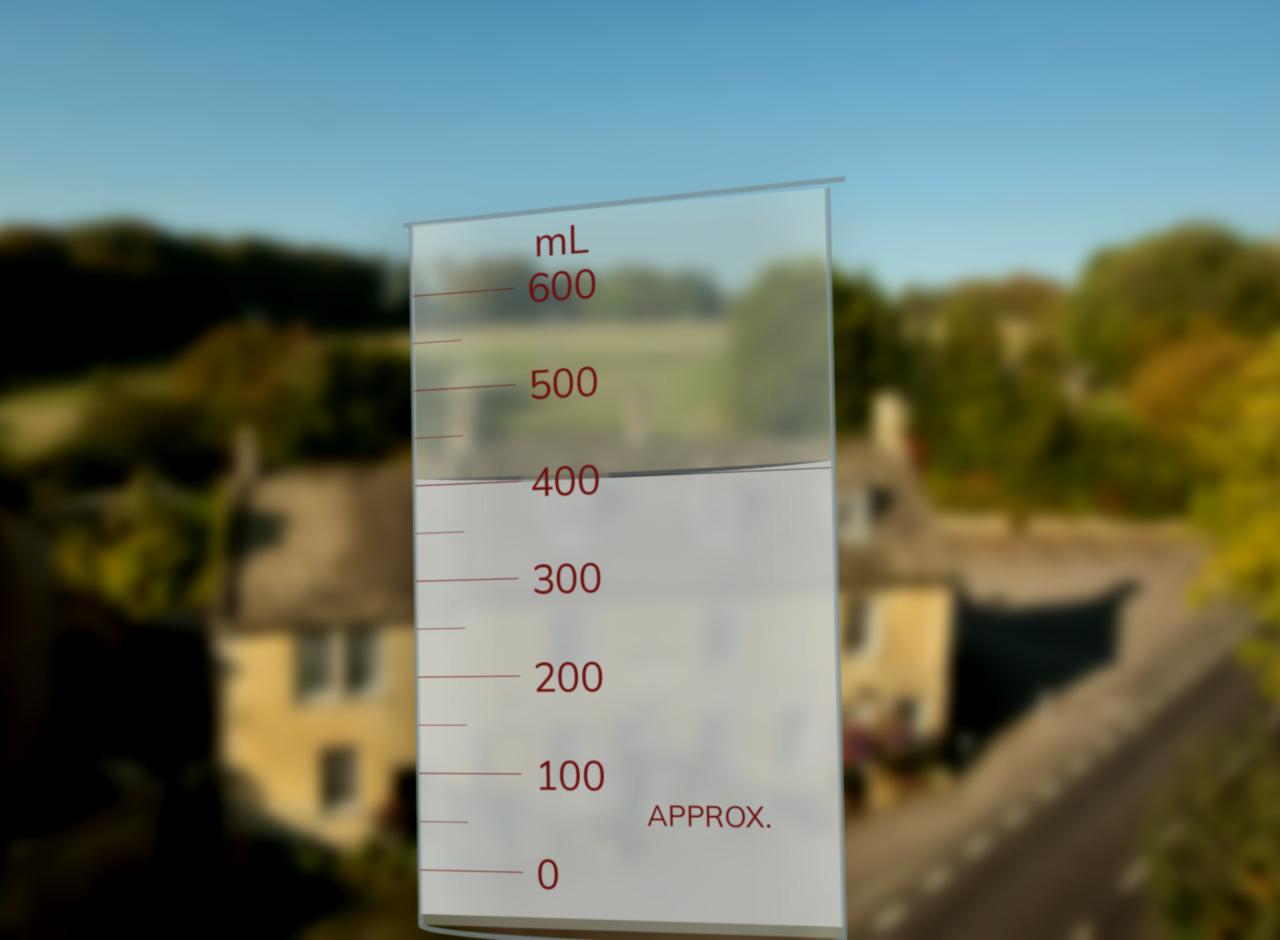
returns mL 400
